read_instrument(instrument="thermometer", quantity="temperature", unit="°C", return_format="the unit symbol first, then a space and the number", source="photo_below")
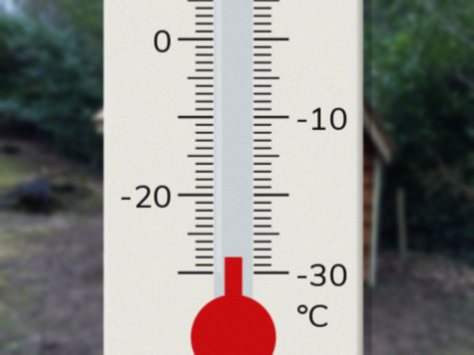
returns °C -28
